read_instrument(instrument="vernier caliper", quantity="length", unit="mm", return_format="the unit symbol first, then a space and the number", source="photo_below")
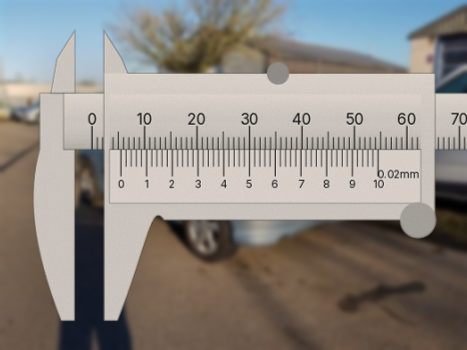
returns mm 5.5
